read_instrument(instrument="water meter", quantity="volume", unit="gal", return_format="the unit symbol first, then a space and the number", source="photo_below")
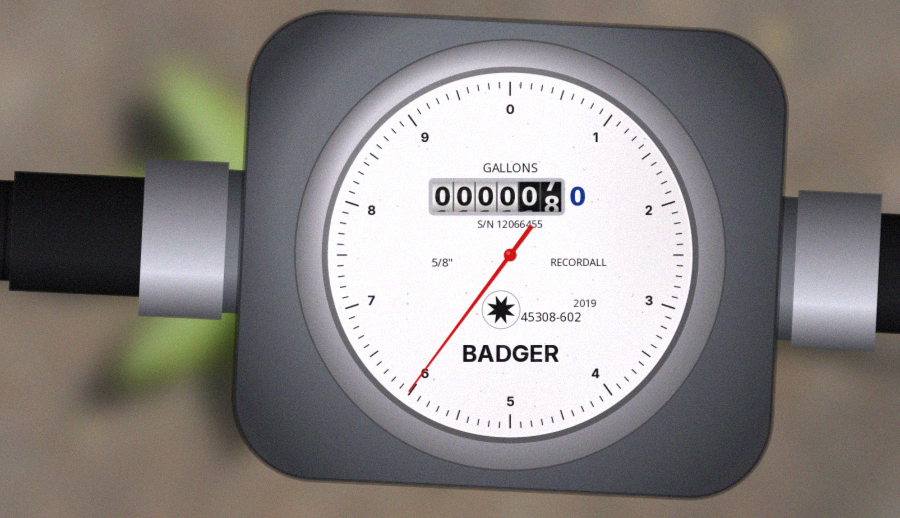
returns gal 76.0
